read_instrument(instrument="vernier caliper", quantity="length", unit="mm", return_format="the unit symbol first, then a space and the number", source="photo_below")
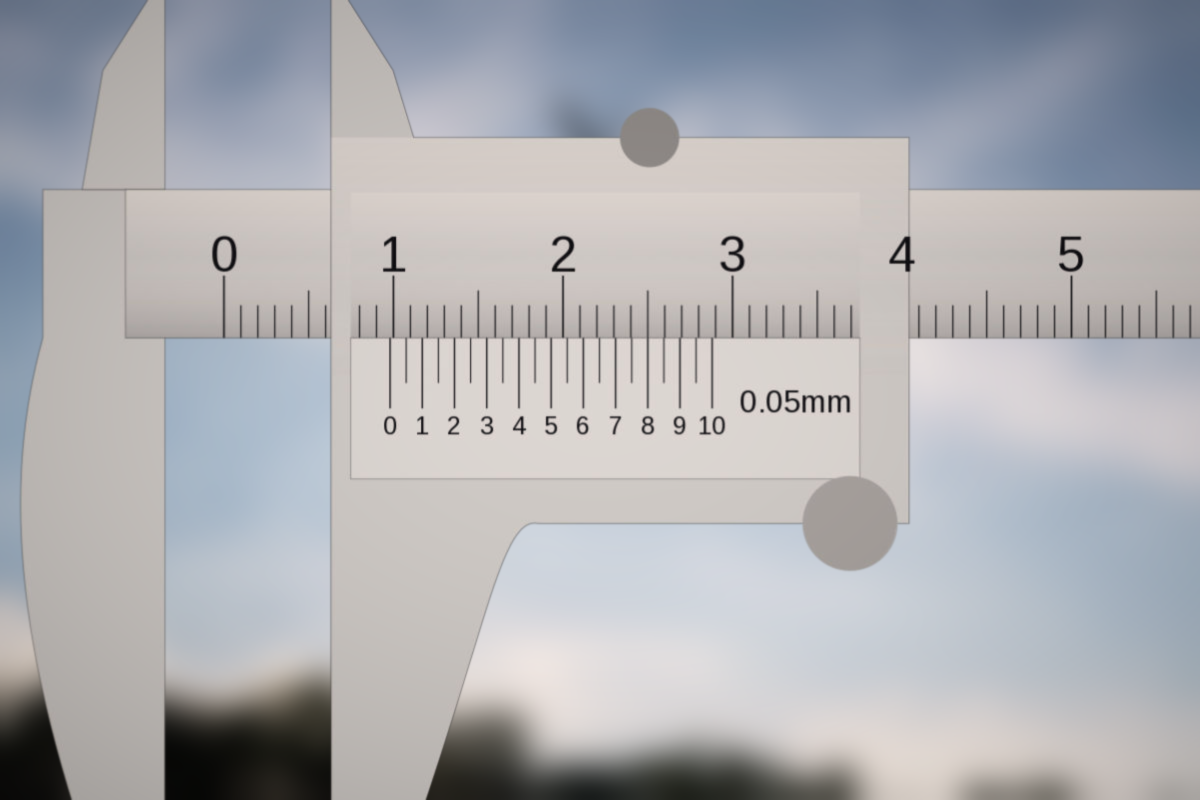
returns mm 9.8
